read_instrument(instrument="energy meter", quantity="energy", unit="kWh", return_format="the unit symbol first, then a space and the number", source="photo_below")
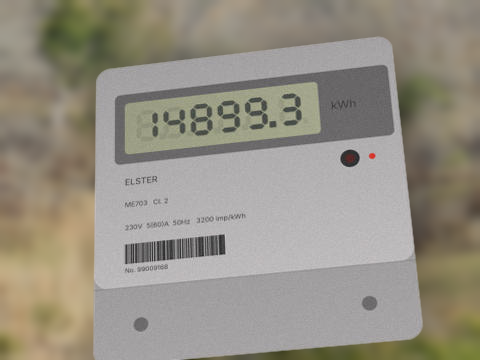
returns kWh 14899.3
